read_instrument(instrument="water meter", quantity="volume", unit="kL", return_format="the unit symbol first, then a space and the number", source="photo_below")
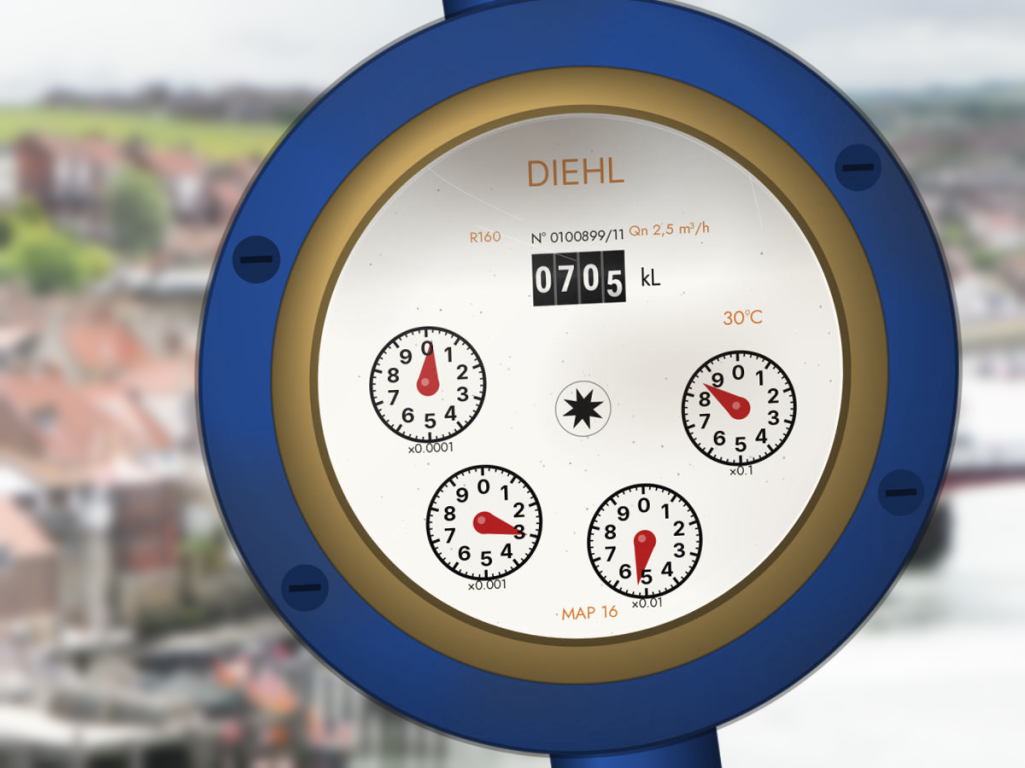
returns kL 704.8530
